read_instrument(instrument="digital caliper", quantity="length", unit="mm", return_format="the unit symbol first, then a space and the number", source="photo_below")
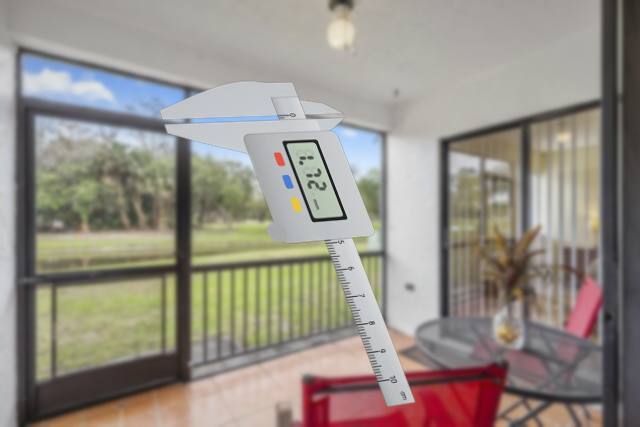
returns mm 1.72
